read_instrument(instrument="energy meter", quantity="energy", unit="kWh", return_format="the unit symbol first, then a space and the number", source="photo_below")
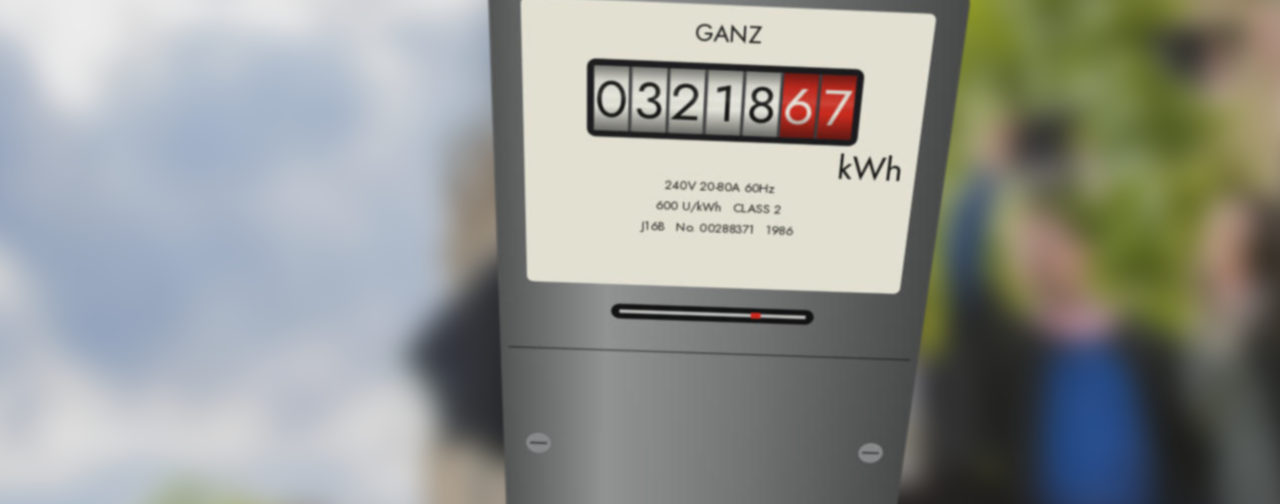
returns kWh 3218.67
